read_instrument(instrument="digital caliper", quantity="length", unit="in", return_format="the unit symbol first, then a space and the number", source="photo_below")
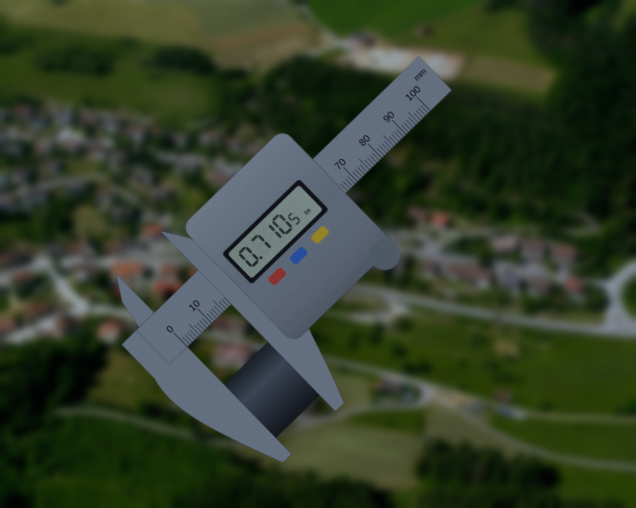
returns in 0.7105
